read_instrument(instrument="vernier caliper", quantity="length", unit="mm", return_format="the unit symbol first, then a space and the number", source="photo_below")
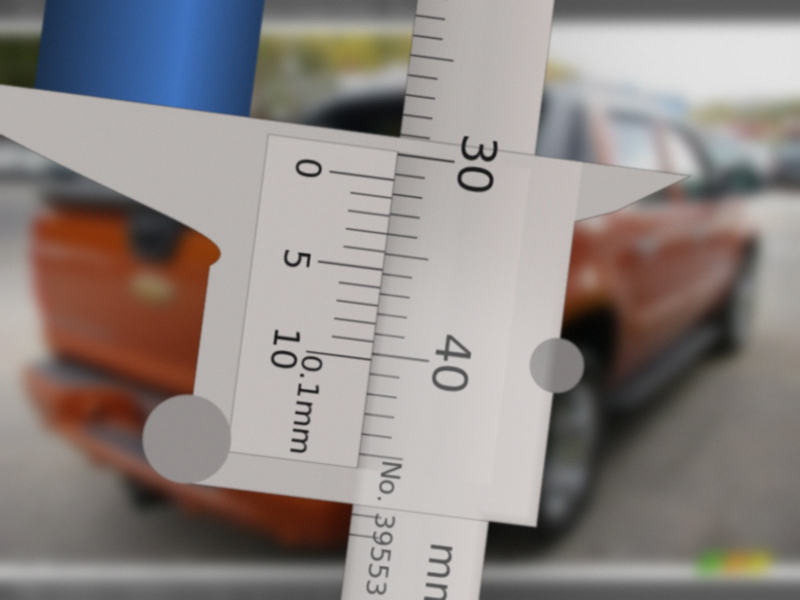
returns mm 31.3
